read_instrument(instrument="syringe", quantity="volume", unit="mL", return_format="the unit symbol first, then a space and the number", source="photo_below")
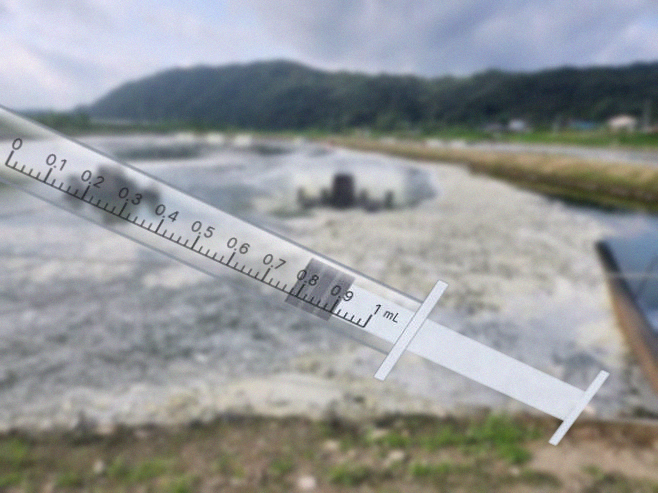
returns mL 0.78
